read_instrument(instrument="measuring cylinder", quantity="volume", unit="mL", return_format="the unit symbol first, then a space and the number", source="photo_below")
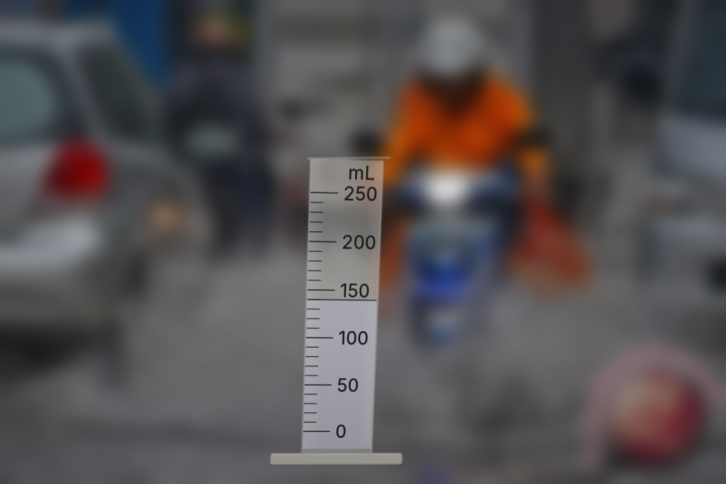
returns mL 140
